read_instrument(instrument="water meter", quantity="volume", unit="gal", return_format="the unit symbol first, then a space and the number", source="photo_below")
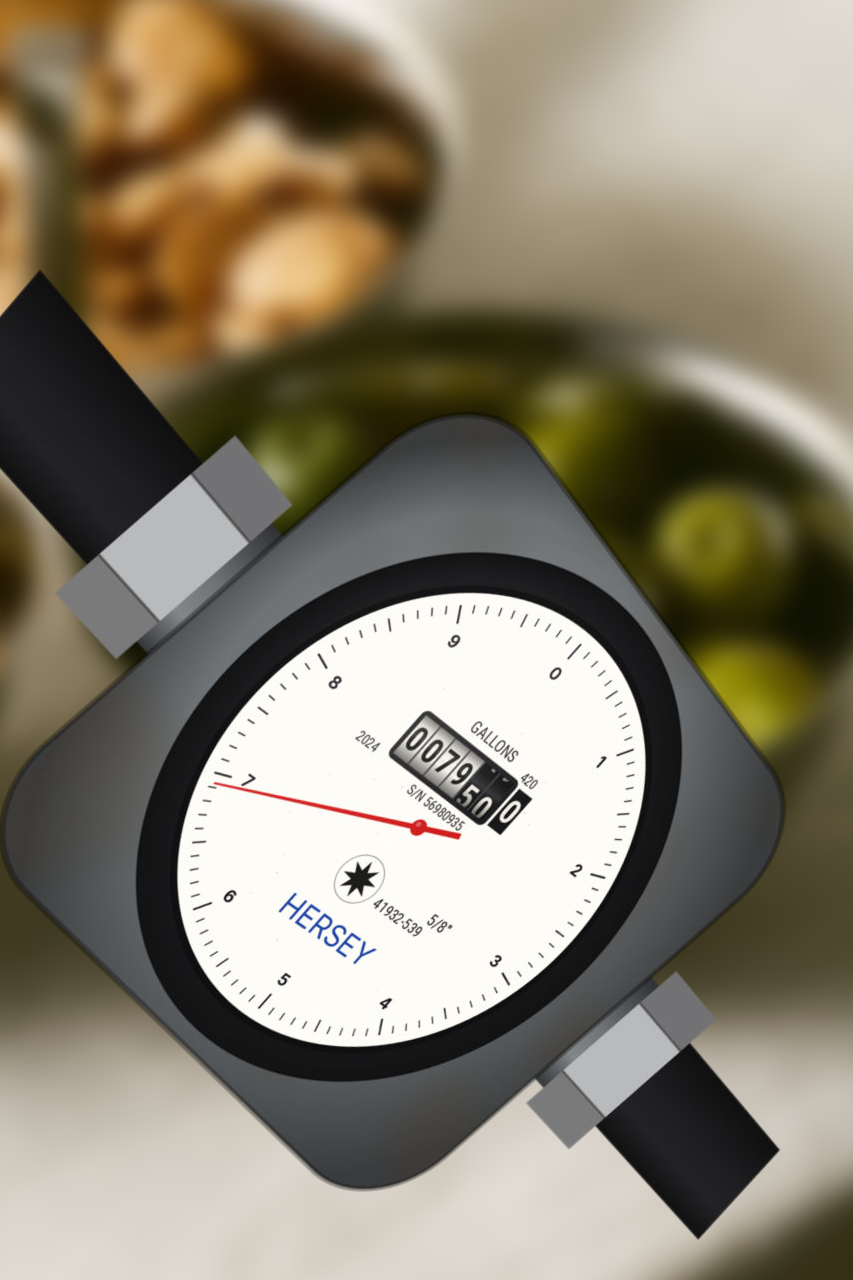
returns gal 79496.9
